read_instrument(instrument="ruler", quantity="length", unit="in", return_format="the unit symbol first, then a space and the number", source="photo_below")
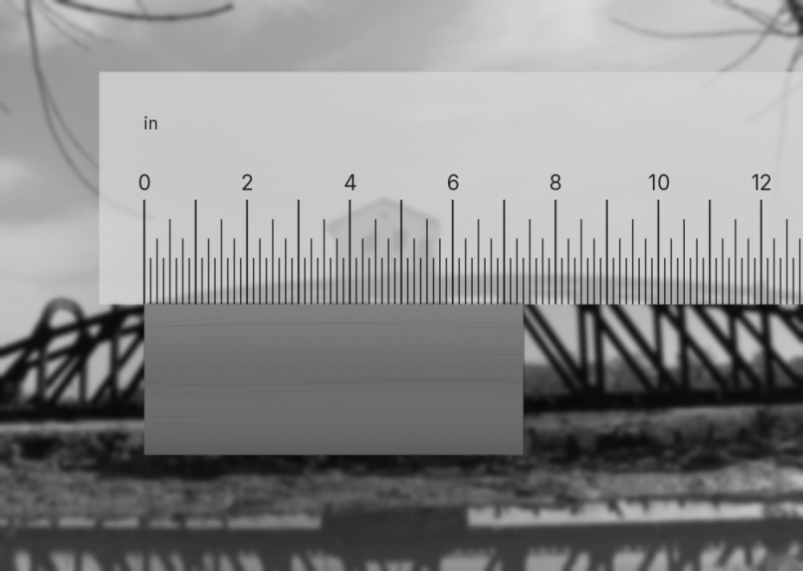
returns in 7.375
